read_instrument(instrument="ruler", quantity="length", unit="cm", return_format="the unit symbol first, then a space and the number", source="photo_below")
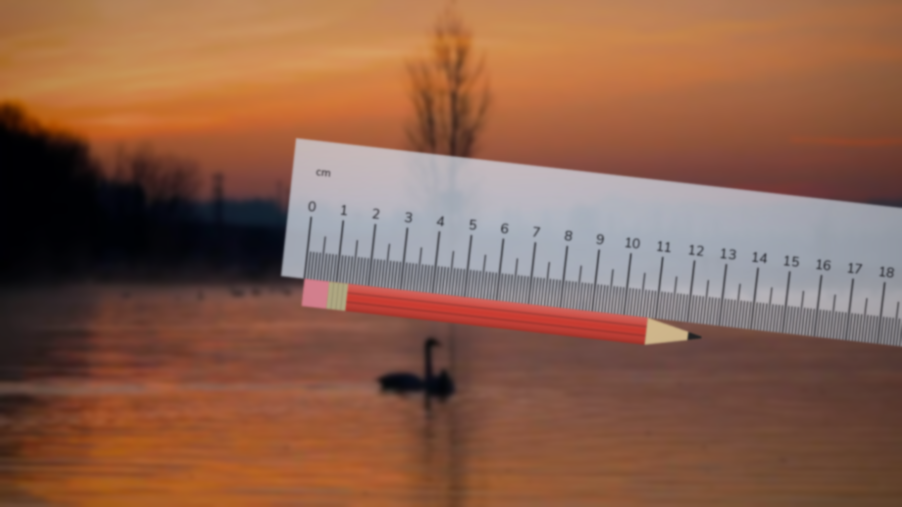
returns cm 12.5
